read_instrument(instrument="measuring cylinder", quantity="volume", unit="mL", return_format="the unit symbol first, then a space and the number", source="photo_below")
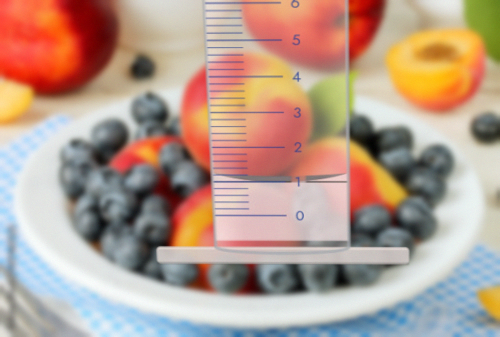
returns mL 1
